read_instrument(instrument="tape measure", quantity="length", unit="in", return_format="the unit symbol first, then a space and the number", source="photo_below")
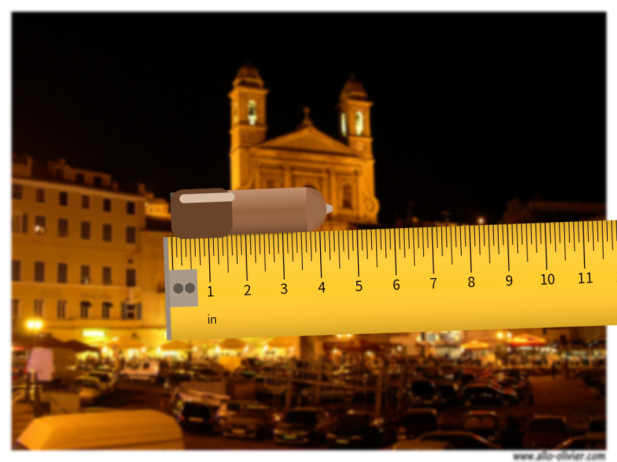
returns in 4.375
